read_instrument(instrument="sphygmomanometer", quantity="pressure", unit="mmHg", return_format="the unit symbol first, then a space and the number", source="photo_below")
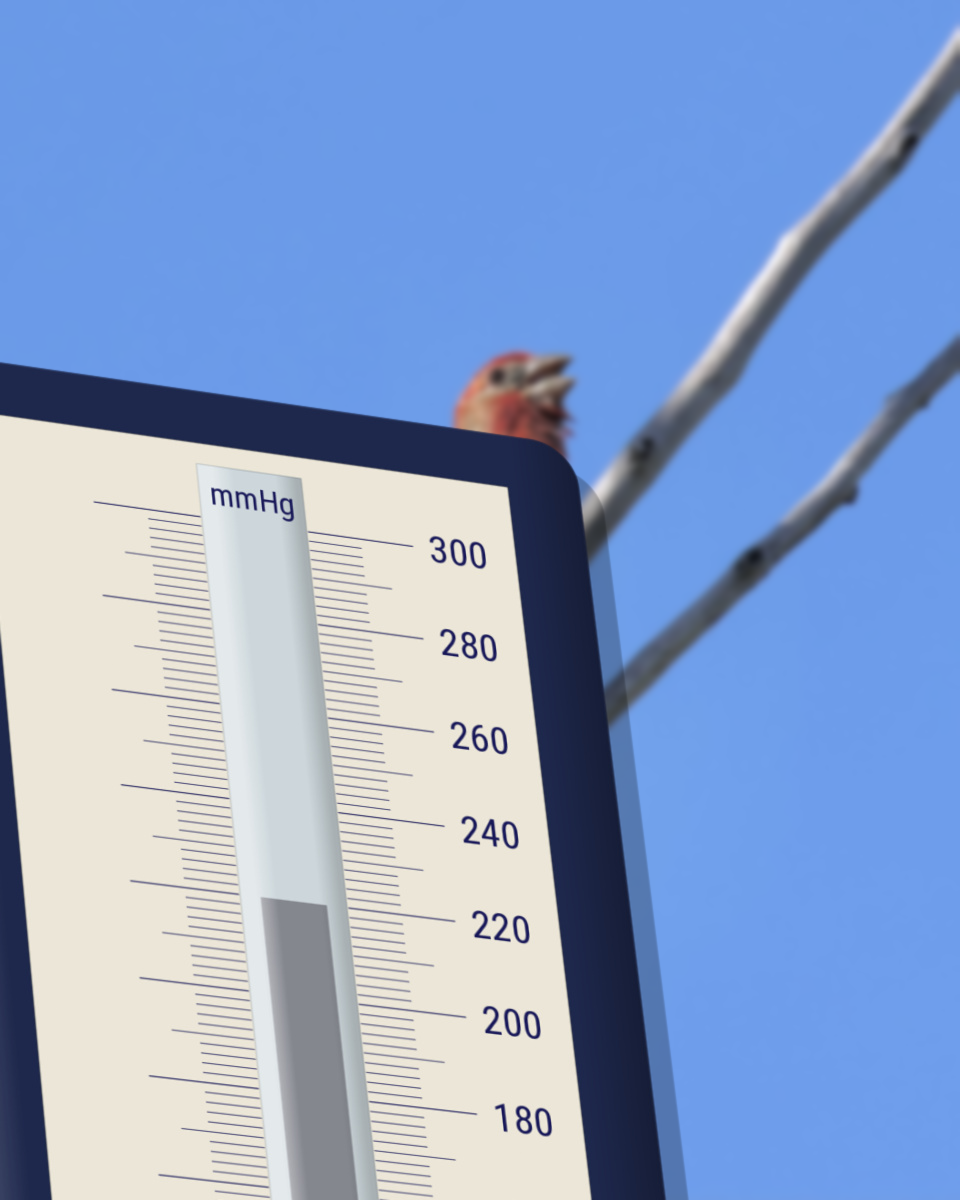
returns mmHg 220
